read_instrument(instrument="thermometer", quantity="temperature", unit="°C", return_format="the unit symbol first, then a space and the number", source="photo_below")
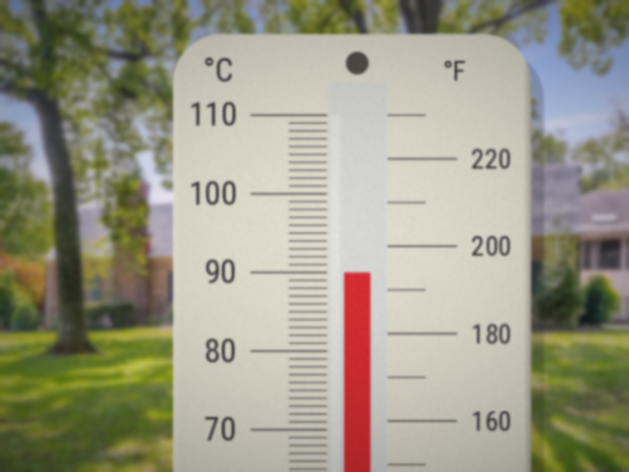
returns °C 90
